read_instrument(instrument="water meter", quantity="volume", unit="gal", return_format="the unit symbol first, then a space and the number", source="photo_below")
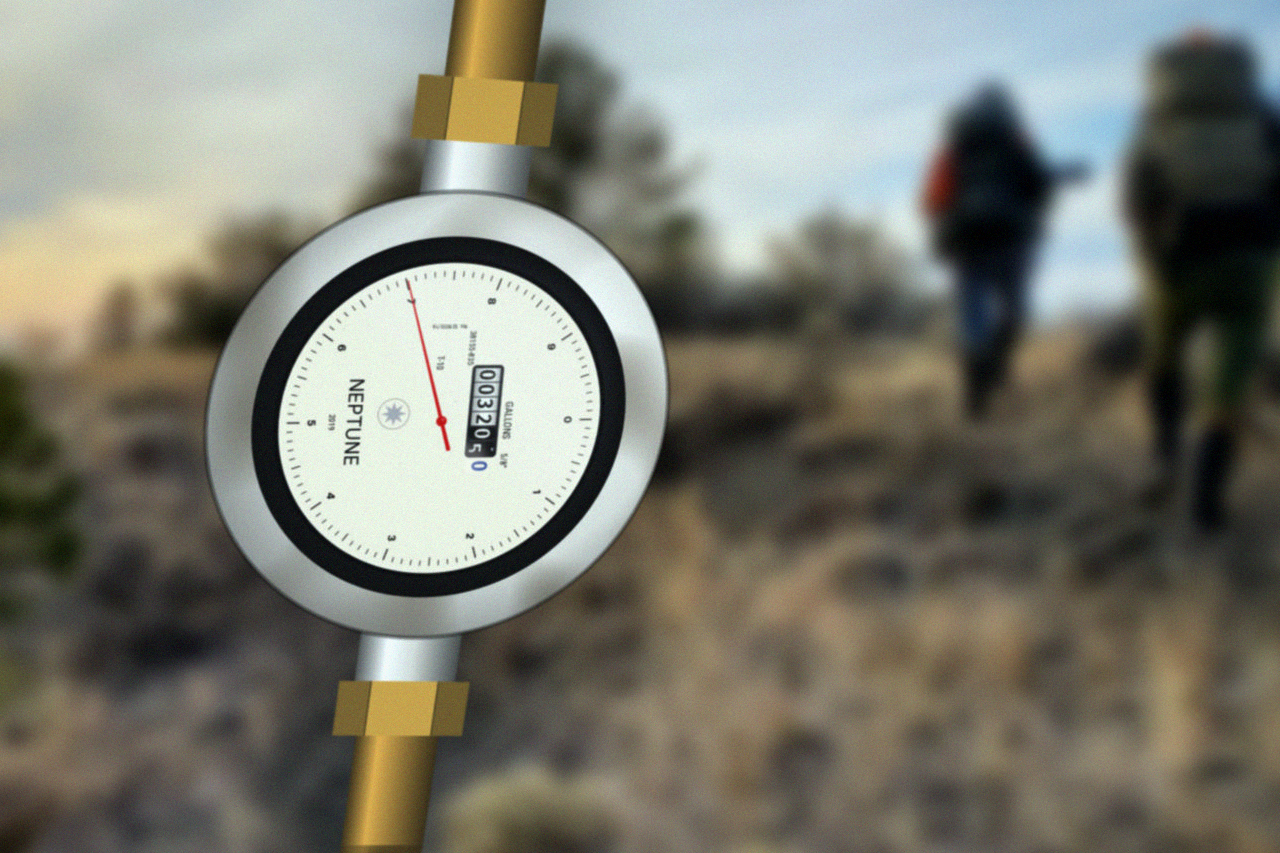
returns gal 32047.0
